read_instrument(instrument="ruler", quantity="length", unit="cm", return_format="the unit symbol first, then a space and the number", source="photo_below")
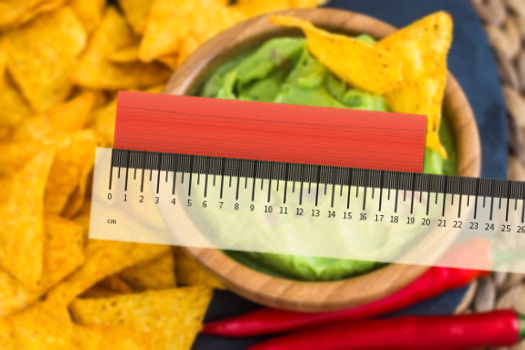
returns cm 19.5
